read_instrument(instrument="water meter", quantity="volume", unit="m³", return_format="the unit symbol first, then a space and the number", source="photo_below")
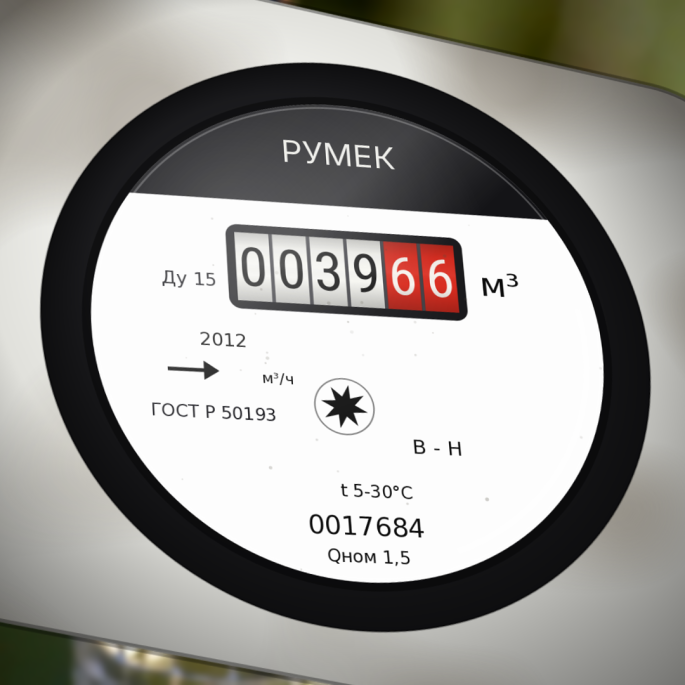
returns m³ 39.66
